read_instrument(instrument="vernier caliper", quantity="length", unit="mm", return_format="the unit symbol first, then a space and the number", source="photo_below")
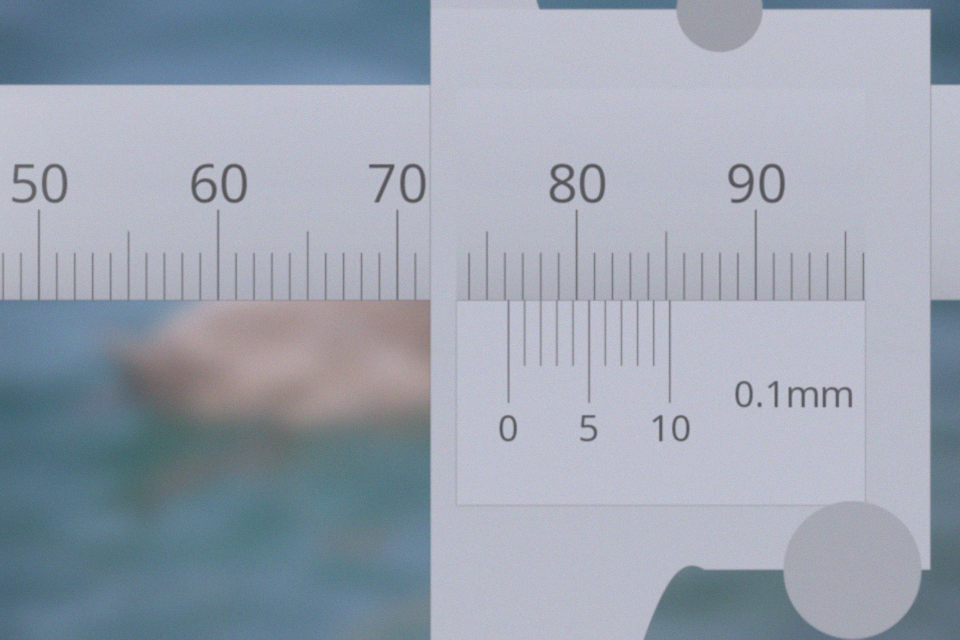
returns mm 76.2
